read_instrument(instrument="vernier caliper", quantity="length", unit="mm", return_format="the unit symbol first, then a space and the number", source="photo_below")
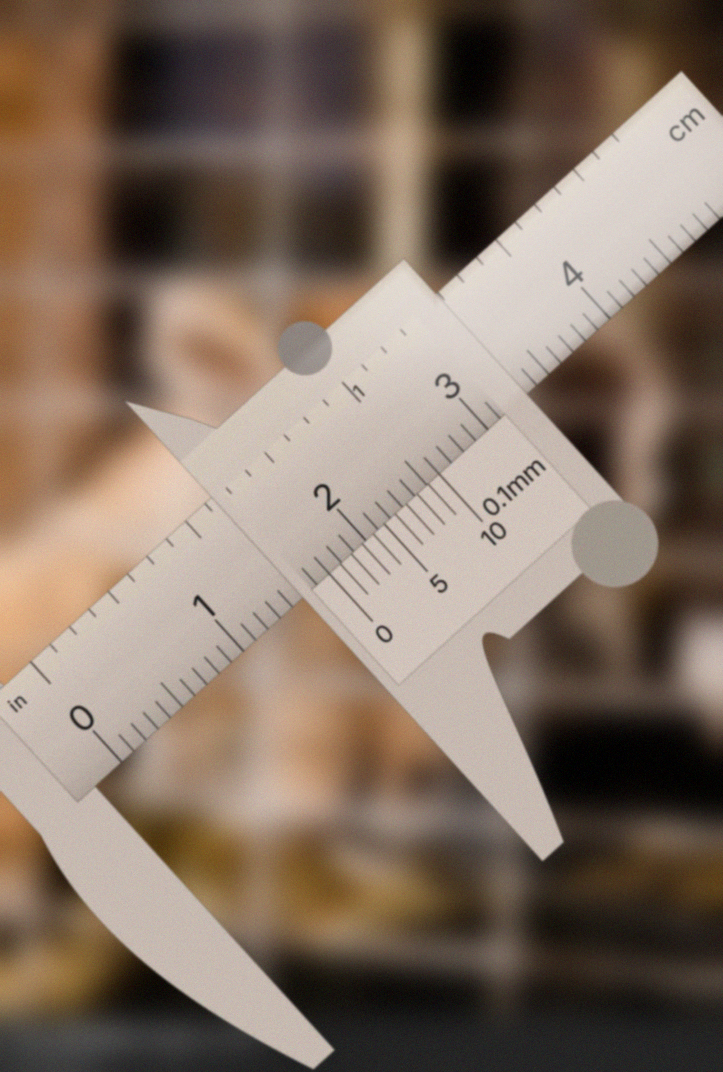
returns mm 17.0
